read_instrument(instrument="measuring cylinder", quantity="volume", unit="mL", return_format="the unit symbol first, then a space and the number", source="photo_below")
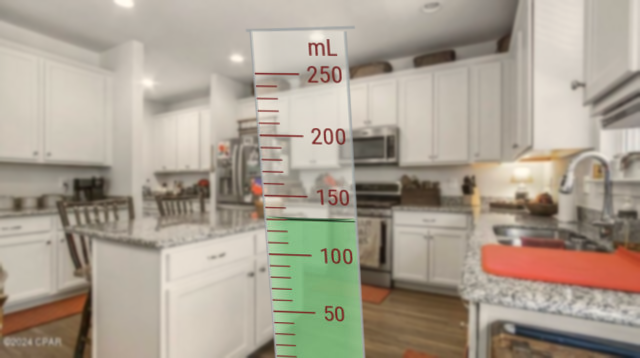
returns mL 130
